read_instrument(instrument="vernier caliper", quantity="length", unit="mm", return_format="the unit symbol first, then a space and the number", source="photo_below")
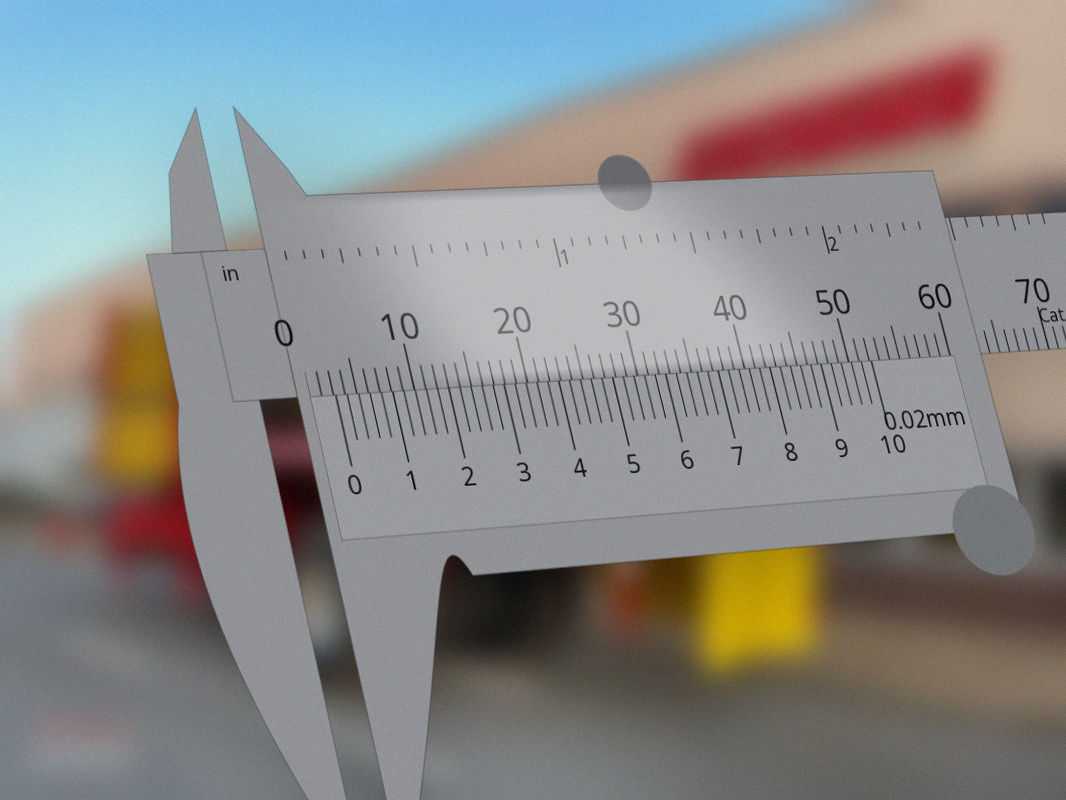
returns mm 3.2
